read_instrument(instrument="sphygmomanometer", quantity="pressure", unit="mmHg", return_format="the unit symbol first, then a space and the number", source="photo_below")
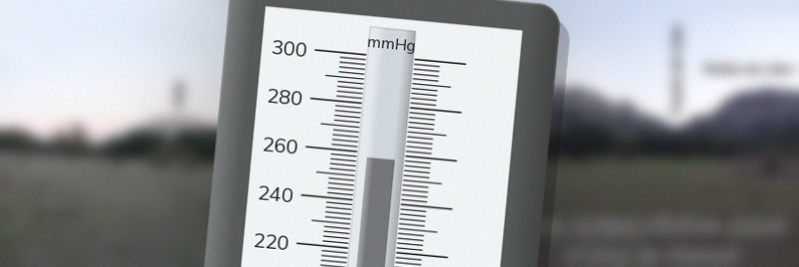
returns mmHg 258
